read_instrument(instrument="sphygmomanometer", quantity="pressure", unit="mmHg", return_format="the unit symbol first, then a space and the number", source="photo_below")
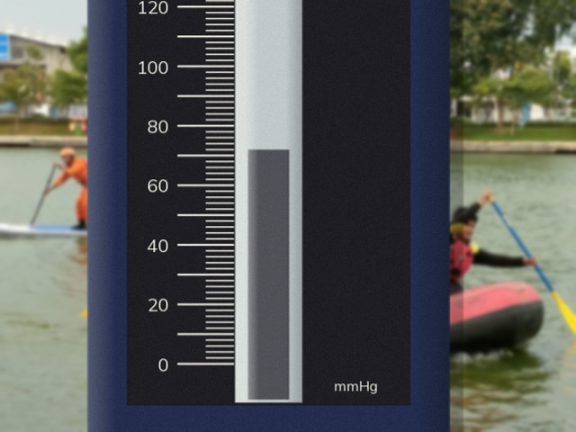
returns mmHg 72
